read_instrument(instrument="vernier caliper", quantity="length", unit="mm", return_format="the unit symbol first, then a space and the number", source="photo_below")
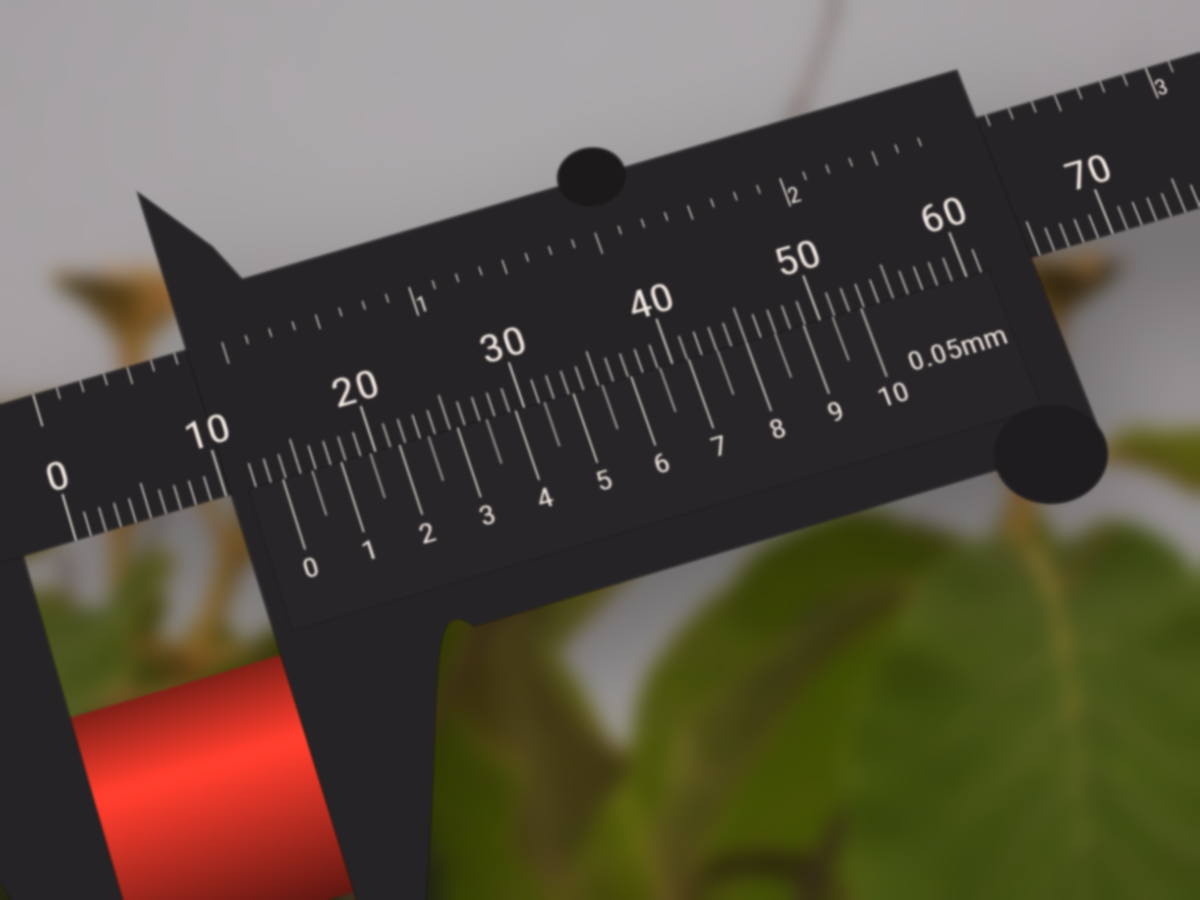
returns mm 13.8
